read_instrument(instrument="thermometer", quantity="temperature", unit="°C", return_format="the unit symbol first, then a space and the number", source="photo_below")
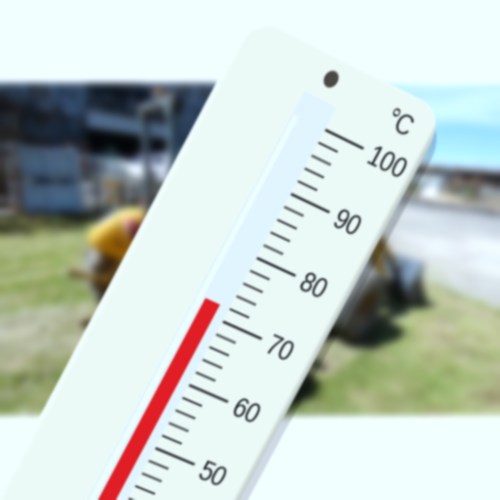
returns °C 72
